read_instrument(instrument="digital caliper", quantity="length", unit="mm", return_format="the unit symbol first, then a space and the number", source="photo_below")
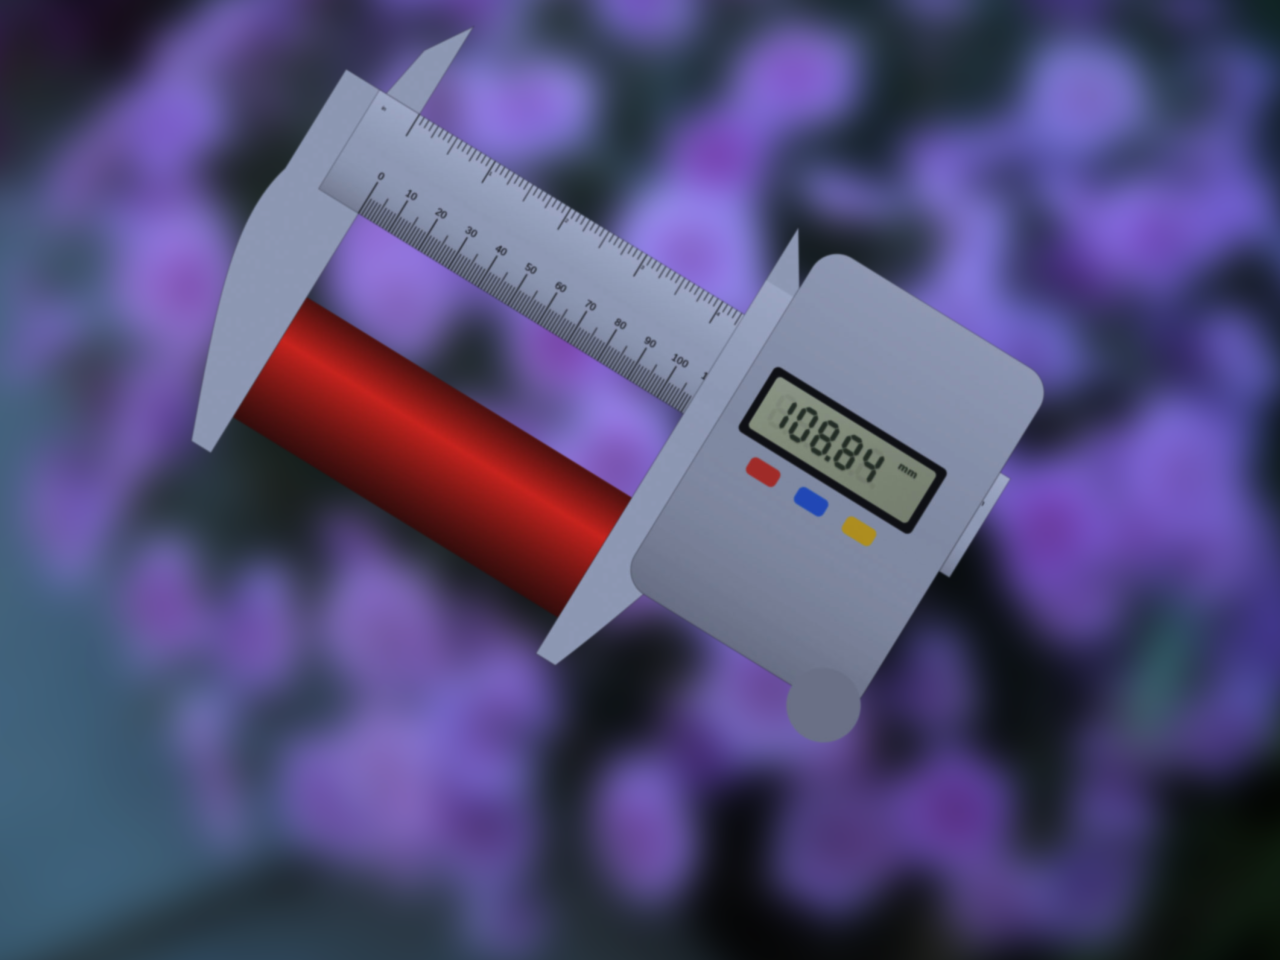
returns mm 108.84
